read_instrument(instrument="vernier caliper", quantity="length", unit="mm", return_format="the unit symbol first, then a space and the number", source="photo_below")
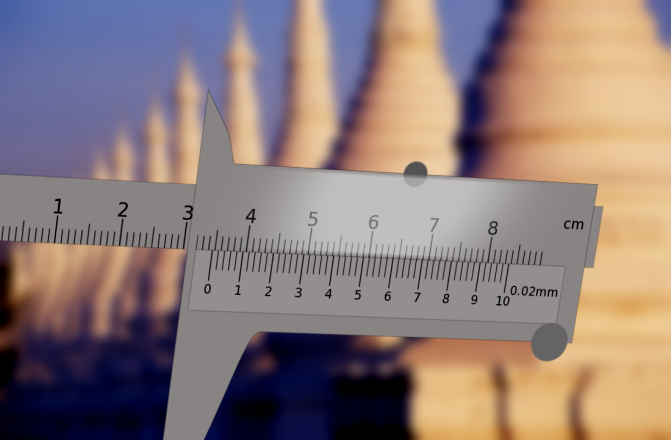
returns mm 34.6
